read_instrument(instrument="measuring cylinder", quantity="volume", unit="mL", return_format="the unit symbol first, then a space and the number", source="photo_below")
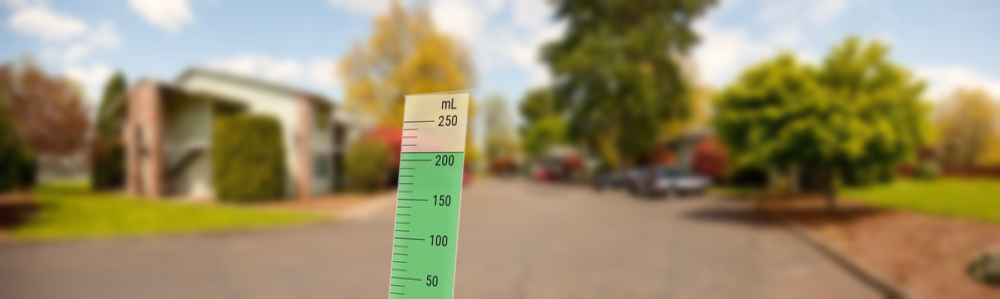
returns mL 210
